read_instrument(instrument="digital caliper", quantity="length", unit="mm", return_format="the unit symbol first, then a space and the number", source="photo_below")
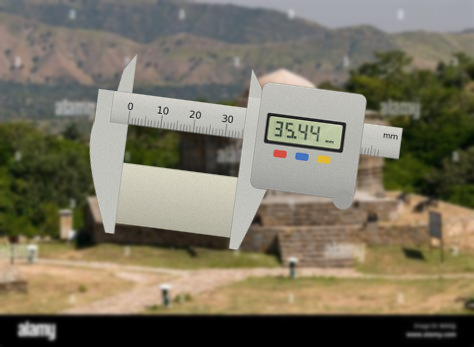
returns mm 35.44
